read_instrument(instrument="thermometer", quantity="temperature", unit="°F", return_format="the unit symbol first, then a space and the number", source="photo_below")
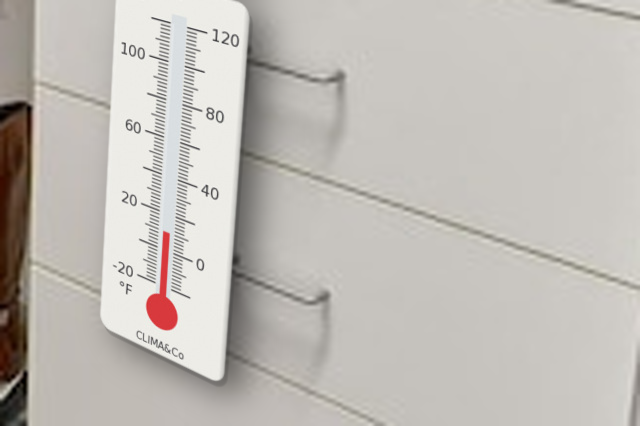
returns °F 10
